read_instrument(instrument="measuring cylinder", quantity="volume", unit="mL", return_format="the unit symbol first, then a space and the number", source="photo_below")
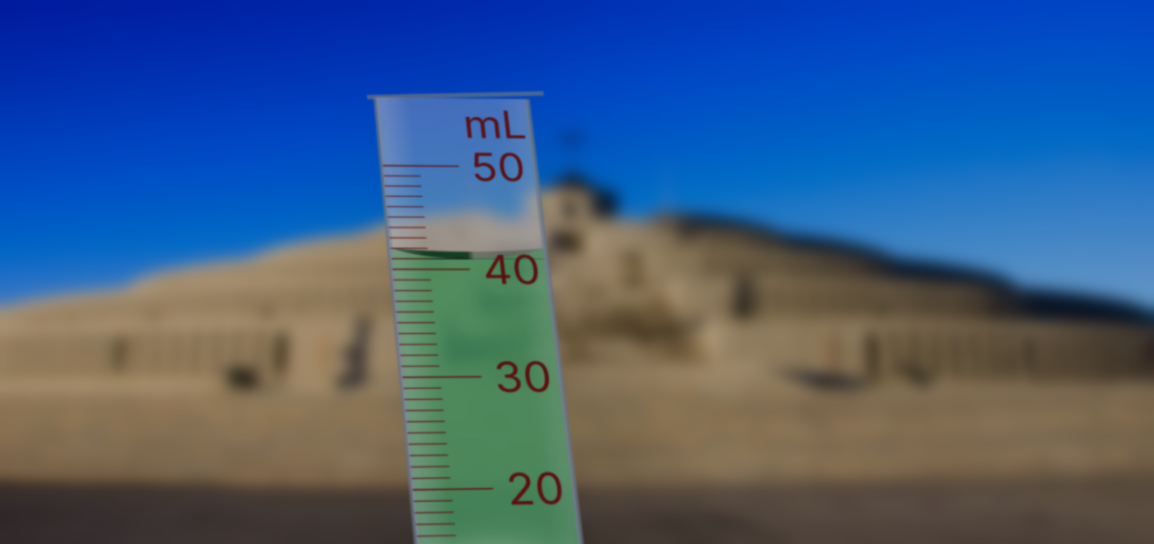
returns mL 41
